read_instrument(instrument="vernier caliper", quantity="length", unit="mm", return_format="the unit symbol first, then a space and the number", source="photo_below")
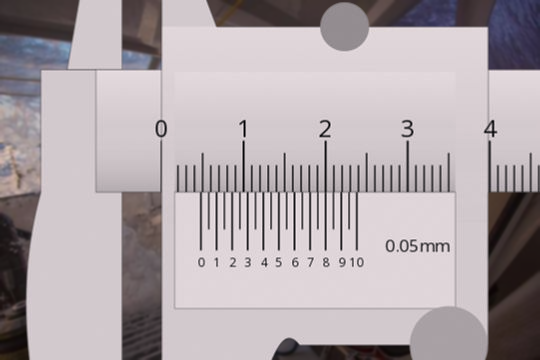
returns mm 4.8
